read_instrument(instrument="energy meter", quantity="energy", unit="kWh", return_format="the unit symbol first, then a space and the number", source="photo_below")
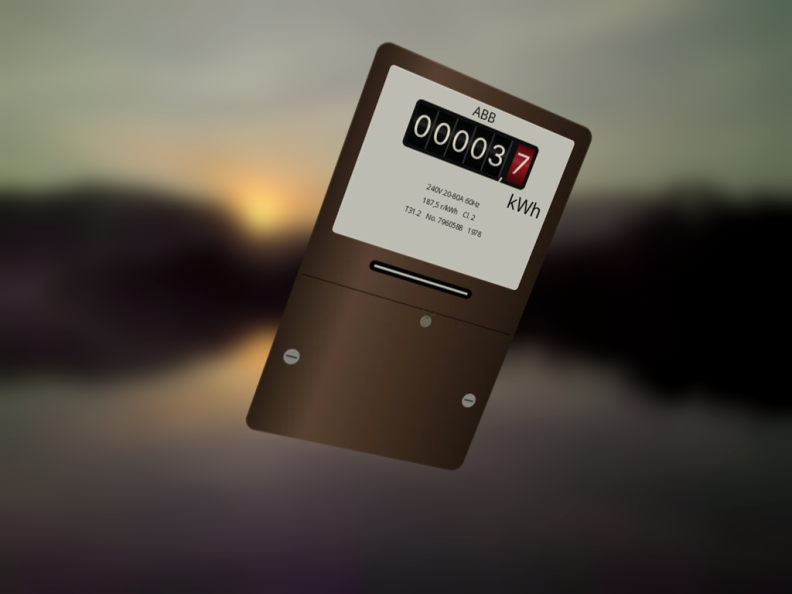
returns kWh 3.7
